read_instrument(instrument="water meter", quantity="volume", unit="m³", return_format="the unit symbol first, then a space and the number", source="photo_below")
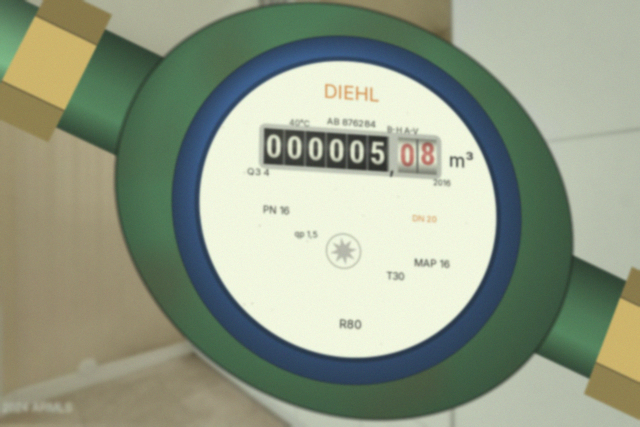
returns m³ 5.08
